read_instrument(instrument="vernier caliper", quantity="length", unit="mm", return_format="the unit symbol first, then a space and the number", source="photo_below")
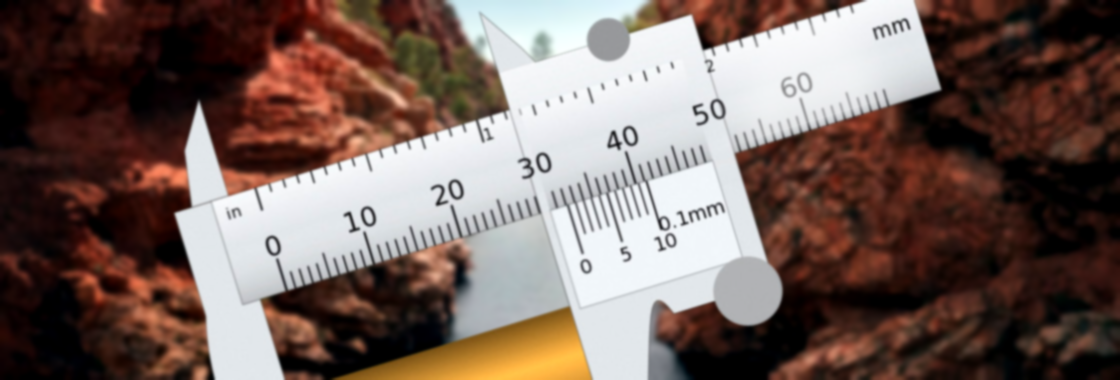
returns mm 32.2
